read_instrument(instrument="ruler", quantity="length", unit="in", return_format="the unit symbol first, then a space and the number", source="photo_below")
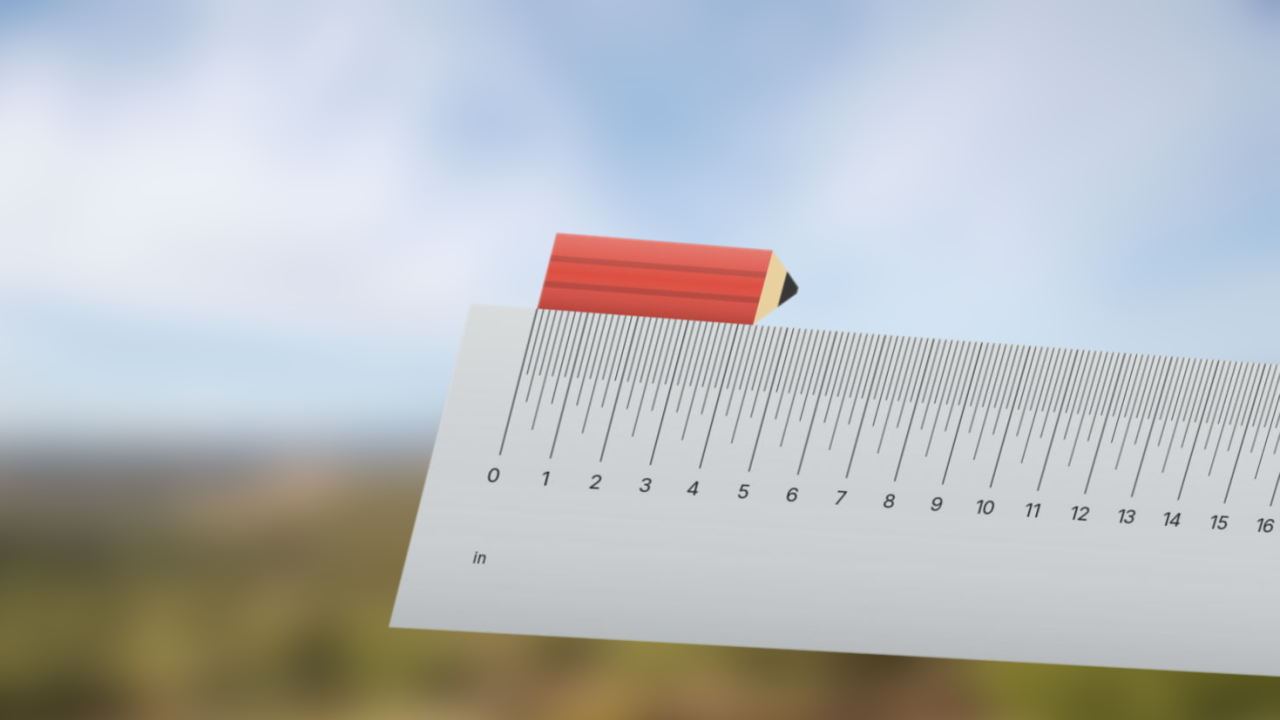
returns in 5
